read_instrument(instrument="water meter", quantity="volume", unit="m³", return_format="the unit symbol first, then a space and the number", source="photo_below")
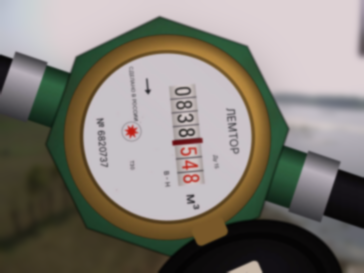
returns m³ 838.548
